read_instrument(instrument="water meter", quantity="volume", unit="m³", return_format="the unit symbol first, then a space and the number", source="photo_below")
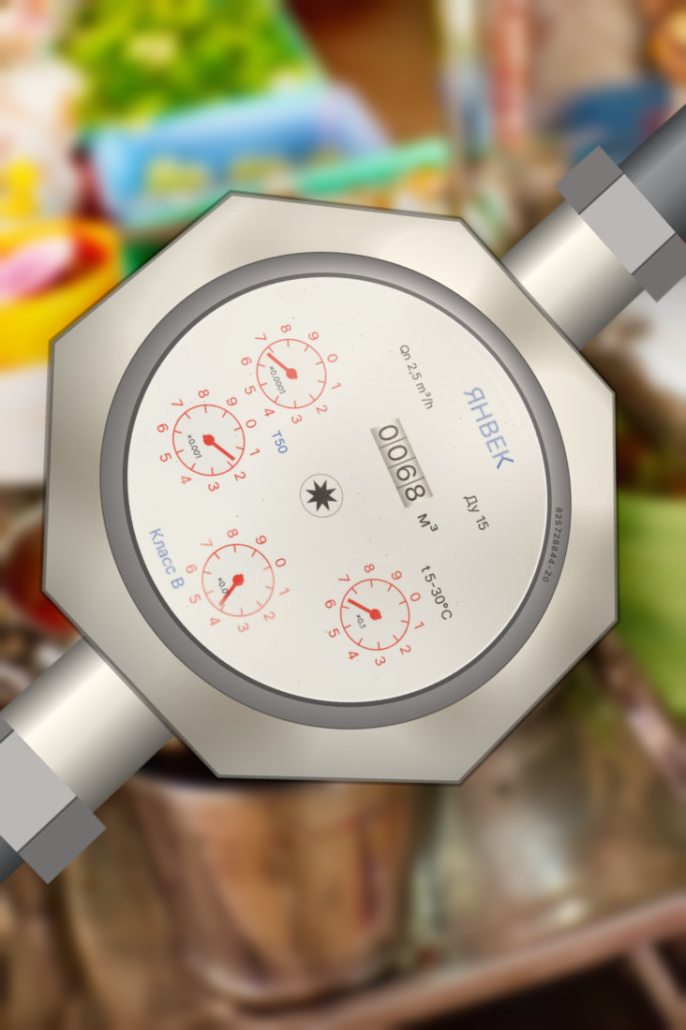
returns m³ 68.6416
